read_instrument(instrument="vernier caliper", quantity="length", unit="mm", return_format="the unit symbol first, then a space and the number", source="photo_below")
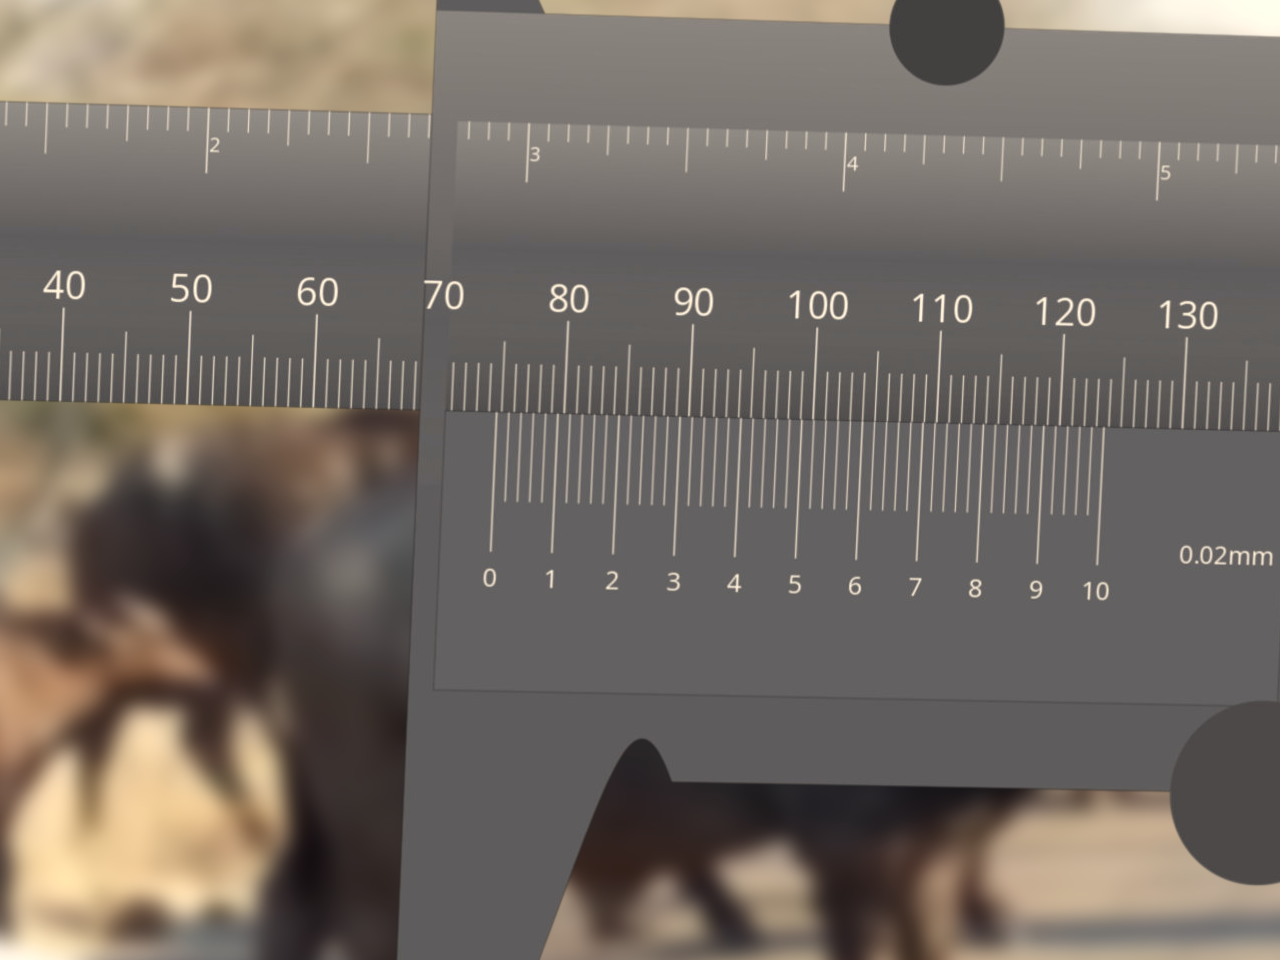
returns mm 74.6
